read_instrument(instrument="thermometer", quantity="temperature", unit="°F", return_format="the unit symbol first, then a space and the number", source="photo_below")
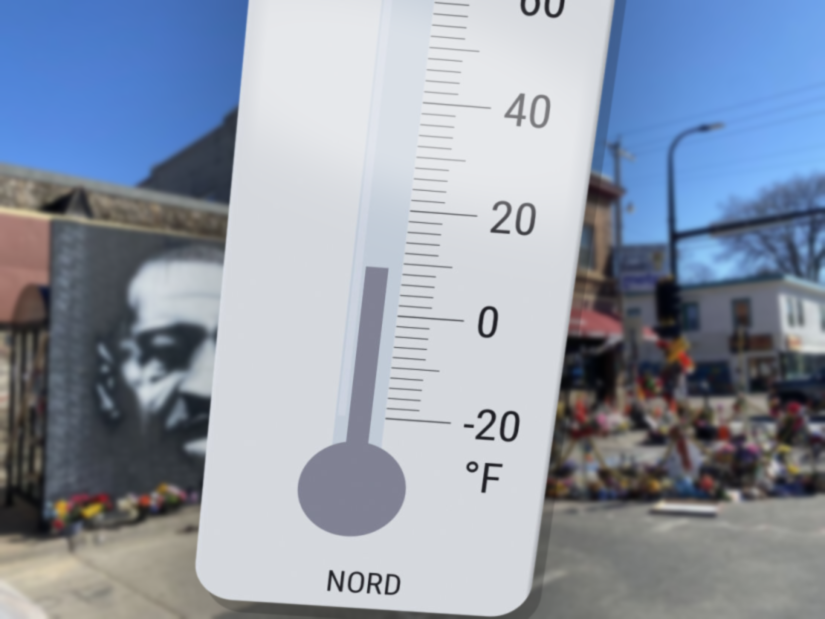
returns °F 9
